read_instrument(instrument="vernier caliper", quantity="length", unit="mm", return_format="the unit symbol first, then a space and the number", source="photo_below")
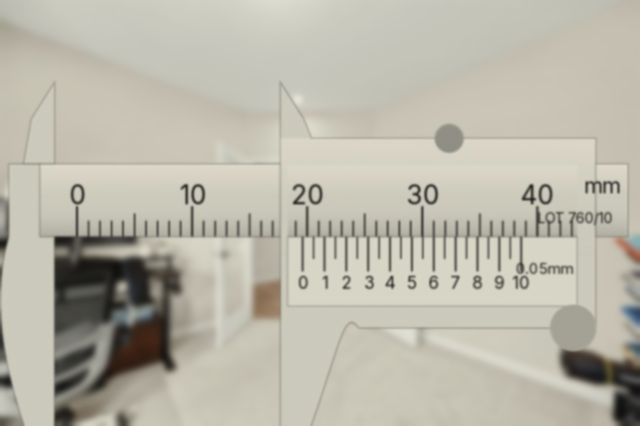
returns mm 19.6
